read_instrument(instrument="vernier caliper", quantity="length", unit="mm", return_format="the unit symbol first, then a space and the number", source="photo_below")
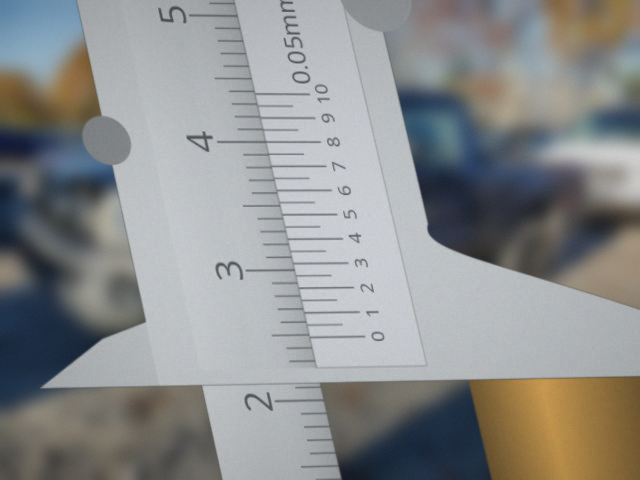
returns mm 24.8
